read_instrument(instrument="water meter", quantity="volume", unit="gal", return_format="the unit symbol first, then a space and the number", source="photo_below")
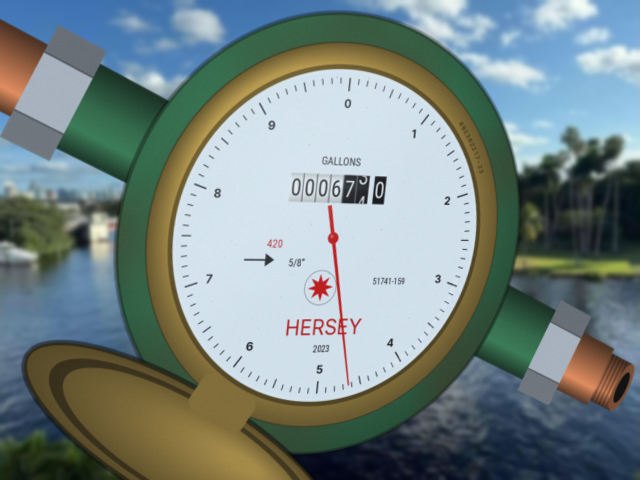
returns gal 6734.6
